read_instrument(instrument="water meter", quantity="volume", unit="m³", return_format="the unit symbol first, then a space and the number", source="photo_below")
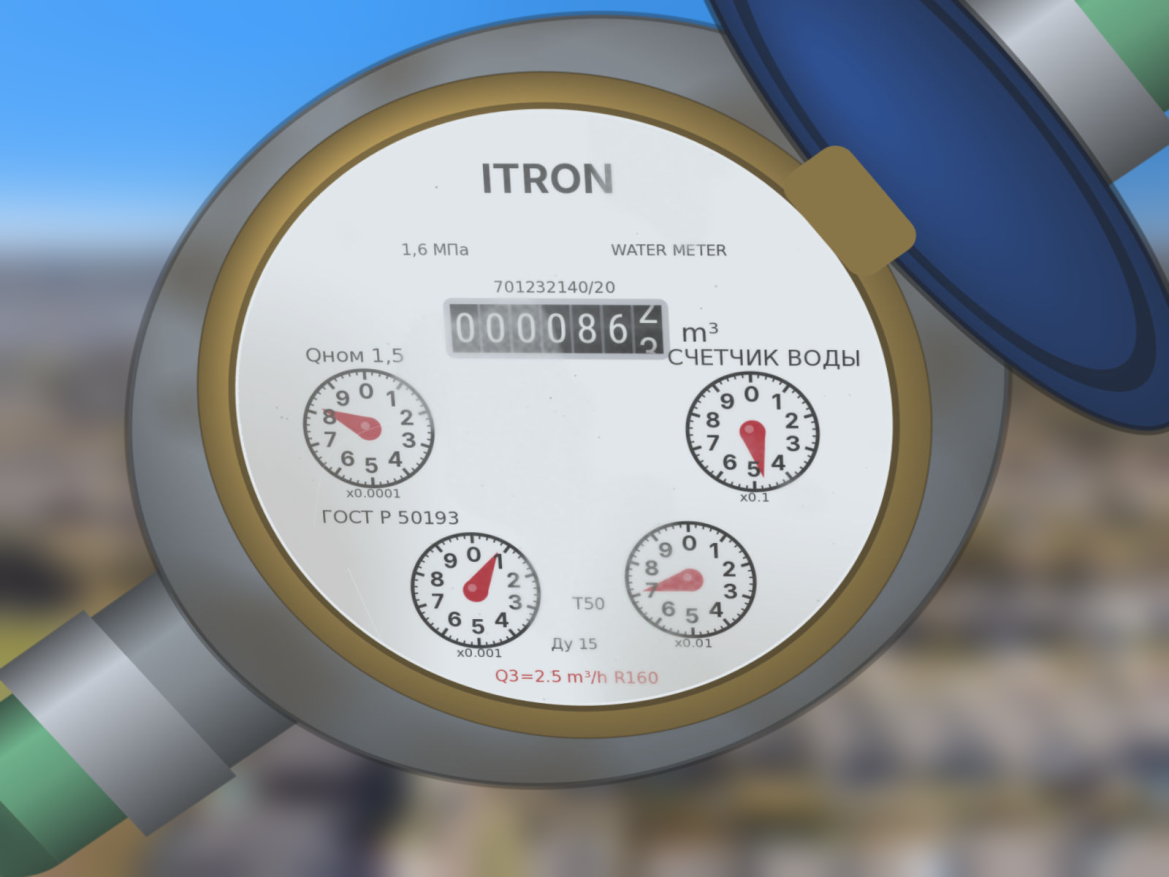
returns m³ 862.4708
